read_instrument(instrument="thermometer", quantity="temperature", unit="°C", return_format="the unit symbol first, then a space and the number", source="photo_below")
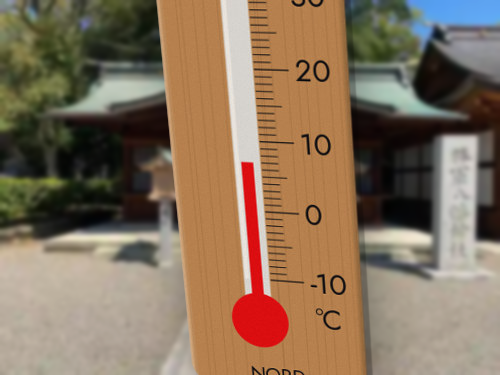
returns °C 7
